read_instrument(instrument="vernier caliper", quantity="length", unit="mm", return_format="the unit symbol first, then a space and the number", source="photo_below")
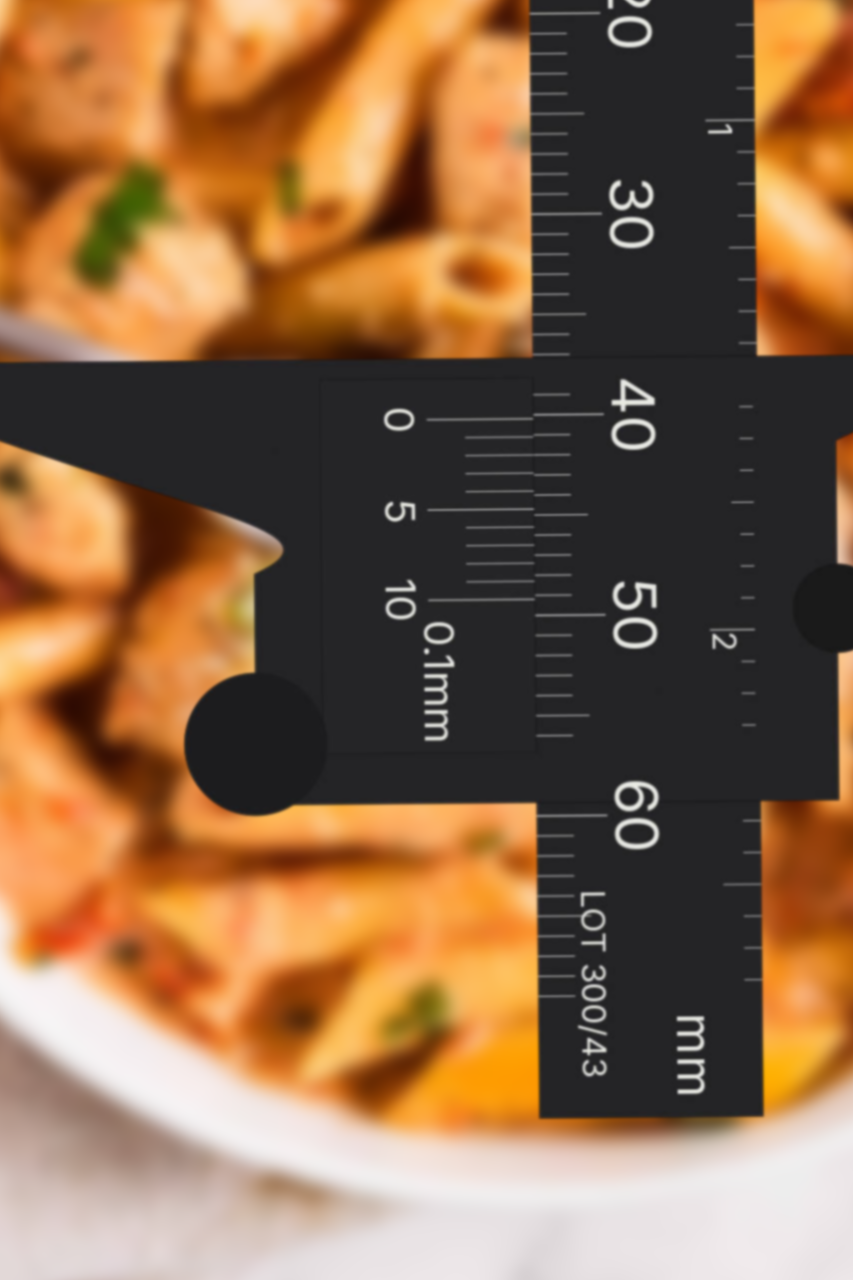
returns mm 40.2
